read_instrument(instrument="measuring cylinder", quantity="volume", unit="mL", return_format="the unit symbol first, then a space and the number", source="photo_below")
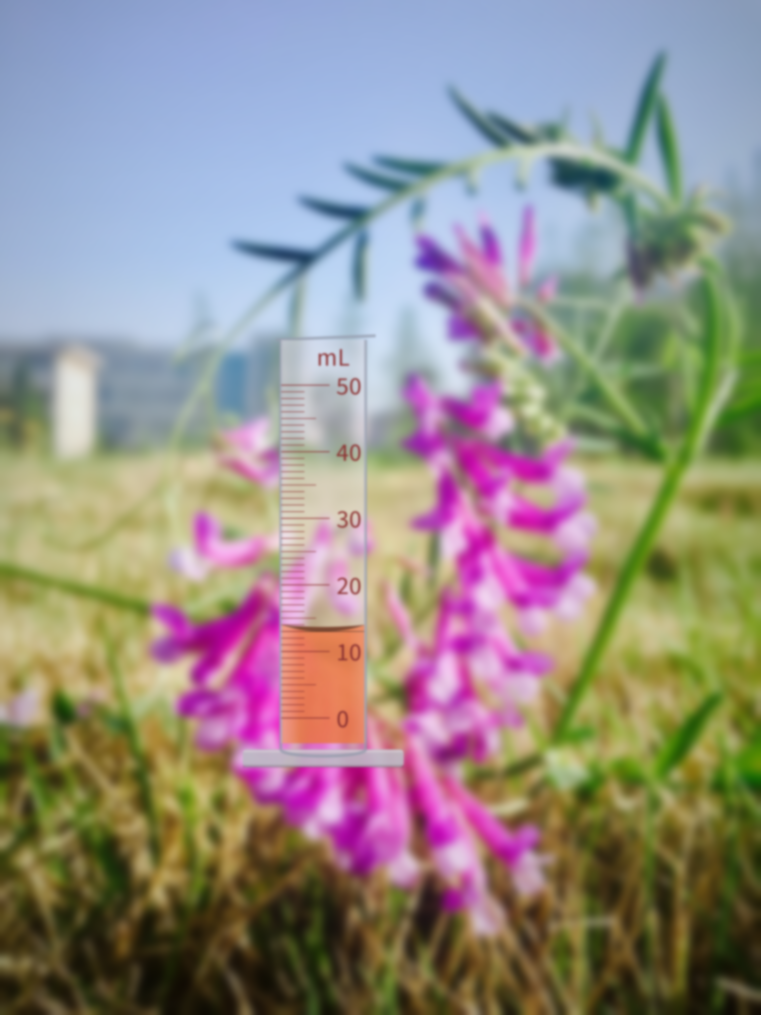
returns mL 13
